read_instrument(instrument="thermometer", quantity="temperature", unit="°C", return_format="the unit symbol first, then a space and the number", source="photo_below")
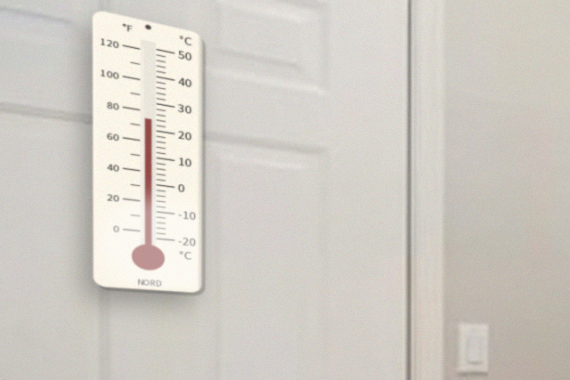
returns °C 24
